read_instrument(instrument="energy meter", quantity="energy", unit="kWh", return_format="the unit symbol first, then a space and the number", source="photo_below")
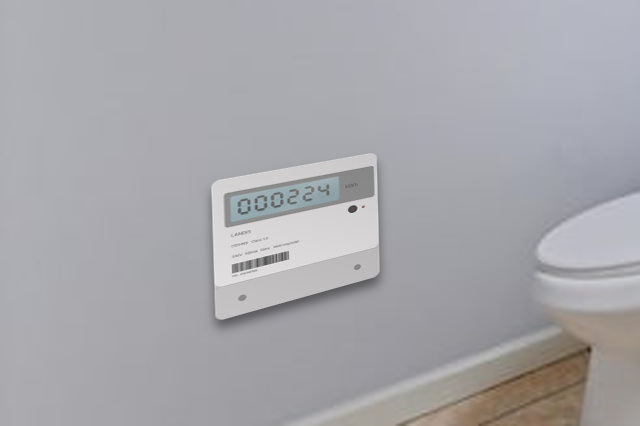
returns kWh 224
